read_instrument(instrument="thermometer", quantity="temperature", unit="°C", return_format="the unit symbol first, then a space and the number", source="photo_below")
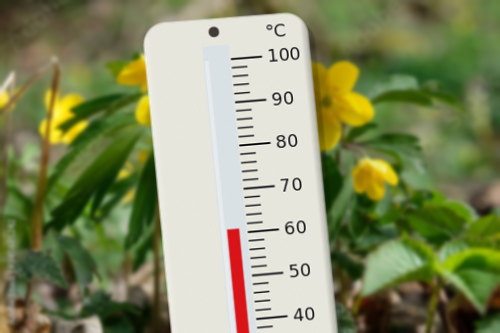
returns °C 61
